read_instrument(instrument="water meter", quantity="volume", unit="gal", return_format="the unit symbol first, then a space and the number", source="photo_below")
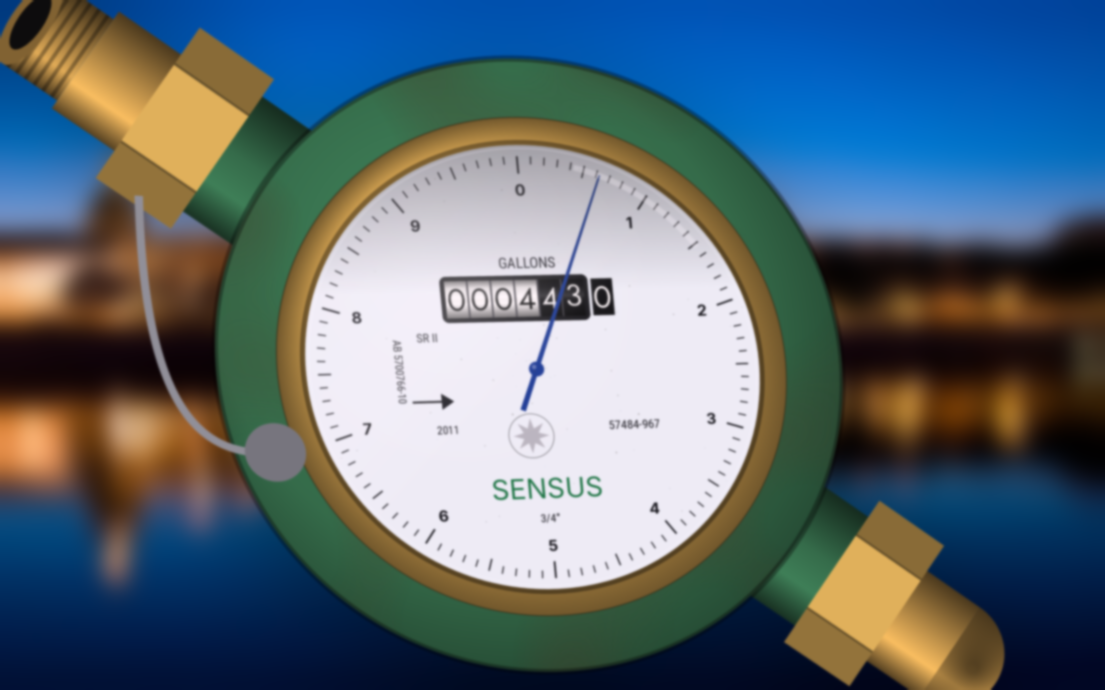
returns gal 4430.6
